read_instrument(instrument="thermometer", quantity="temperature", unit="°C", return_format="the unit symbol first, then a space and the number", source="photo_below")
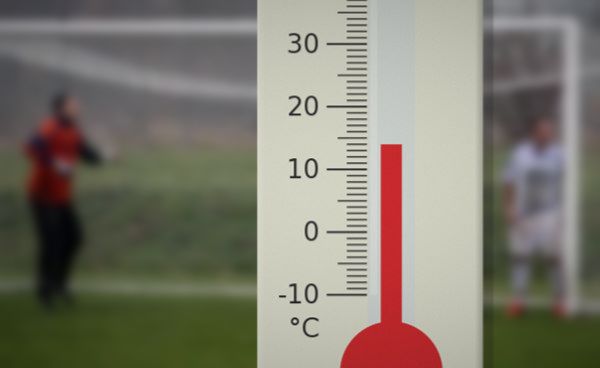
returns °C 14
